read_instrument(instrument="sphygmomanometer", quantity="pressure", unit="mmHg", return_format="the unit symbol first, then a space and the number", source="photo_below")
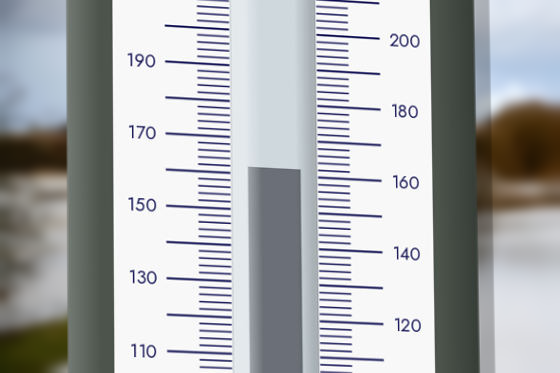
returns mmHg 162
